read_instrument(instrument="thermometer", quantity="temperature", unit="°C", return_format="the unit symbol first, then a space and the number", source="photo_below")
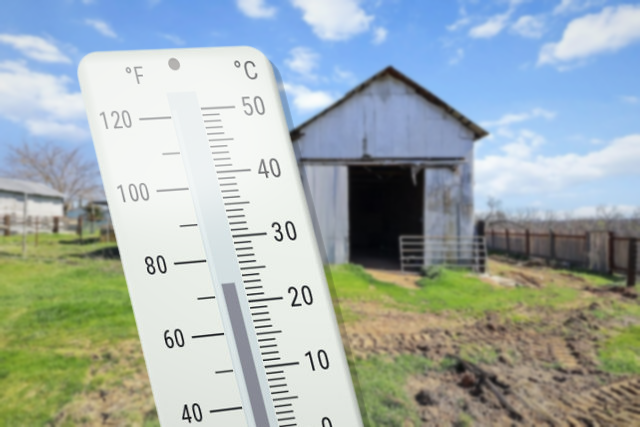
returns °C 23
